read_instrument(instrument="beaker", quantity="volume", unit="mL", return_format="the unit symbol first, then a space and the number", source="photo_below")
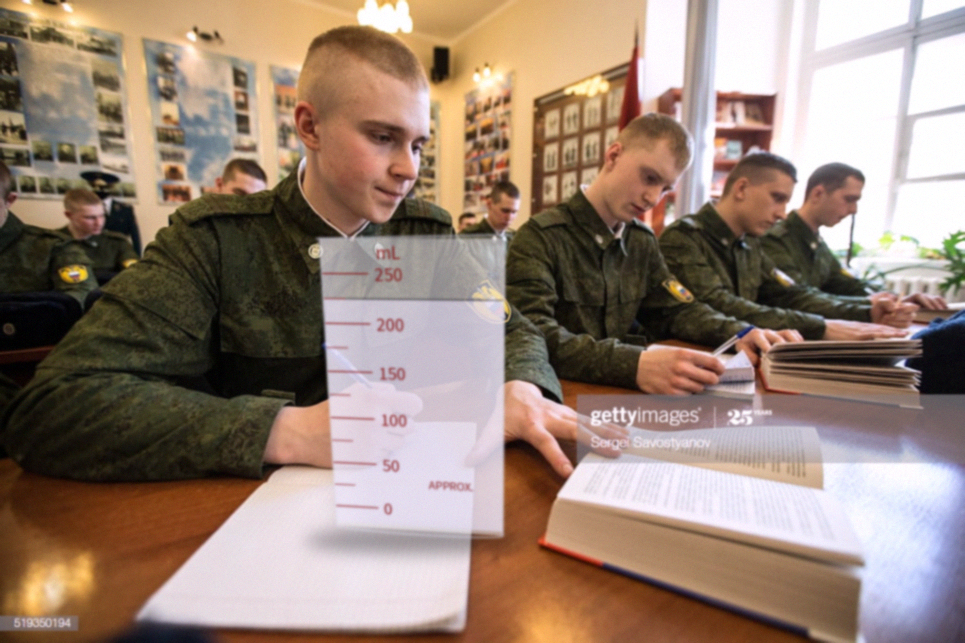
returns mL 225
